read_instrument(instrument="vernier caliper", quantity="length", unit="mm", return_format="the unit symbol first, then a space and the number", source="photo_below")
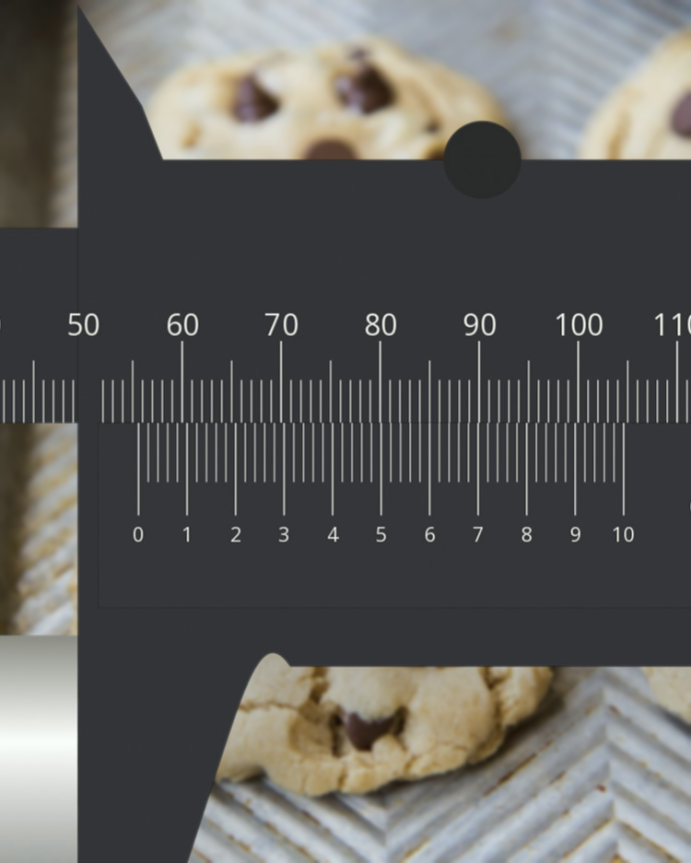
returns mm 55.6
